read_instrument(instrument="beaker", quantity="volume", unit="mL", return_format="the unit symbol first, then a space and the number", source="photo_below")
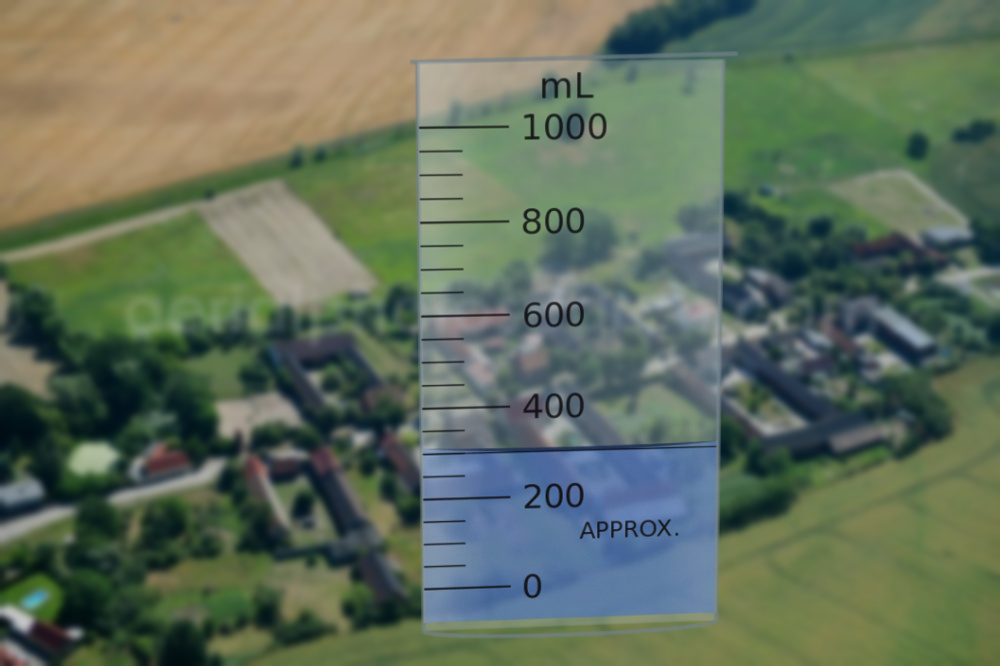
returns mL 300
